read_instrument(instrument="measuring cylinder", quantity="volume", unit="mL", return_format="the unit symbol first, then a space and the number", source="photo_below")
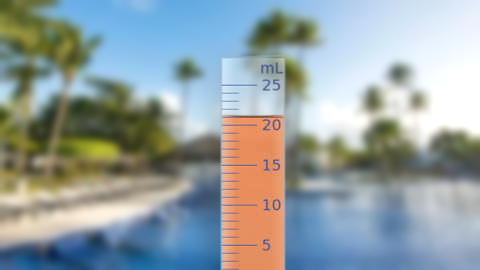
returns mL 21
